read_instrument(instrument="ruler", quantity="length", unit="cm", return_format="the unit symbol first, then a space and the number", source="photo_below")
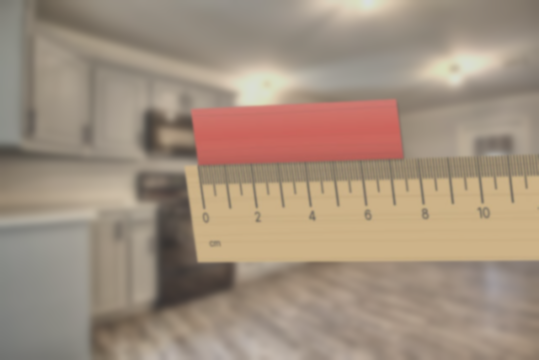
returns cm 7.5
